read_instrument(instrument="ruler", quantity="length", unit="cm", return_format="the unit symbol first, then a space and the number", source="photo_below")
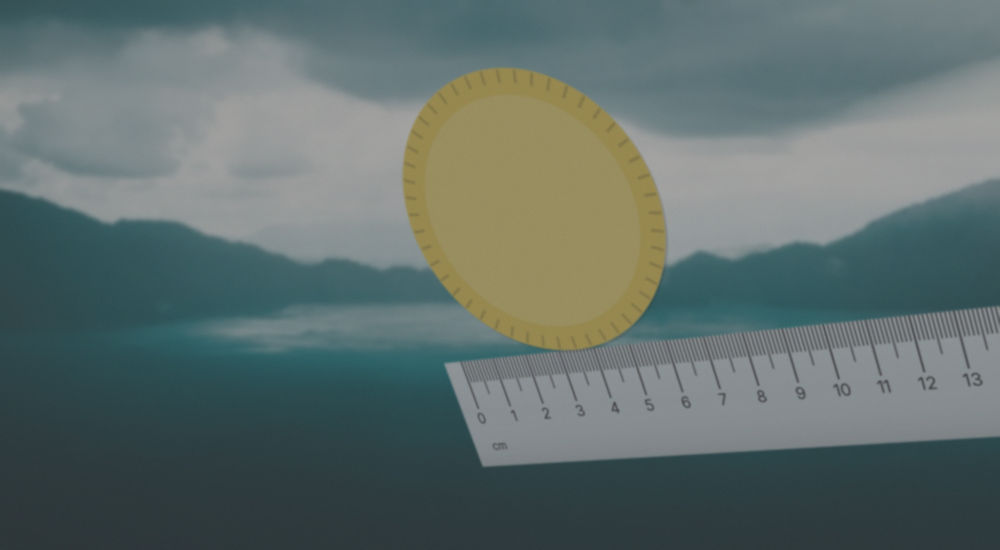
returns cm 7
